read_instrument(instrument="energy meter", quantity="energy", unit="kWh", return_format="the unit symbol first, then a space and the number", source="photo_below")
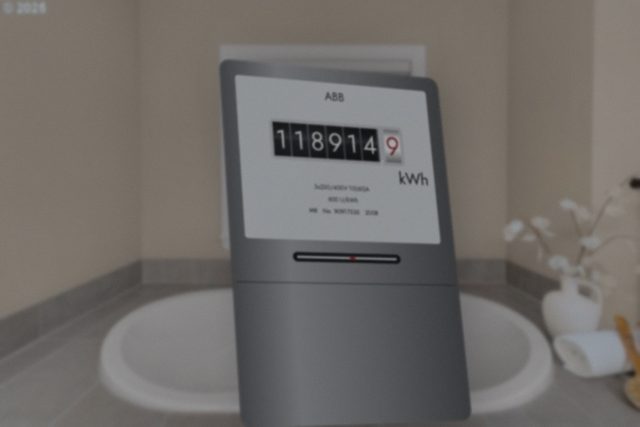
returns kWh 118914.9
